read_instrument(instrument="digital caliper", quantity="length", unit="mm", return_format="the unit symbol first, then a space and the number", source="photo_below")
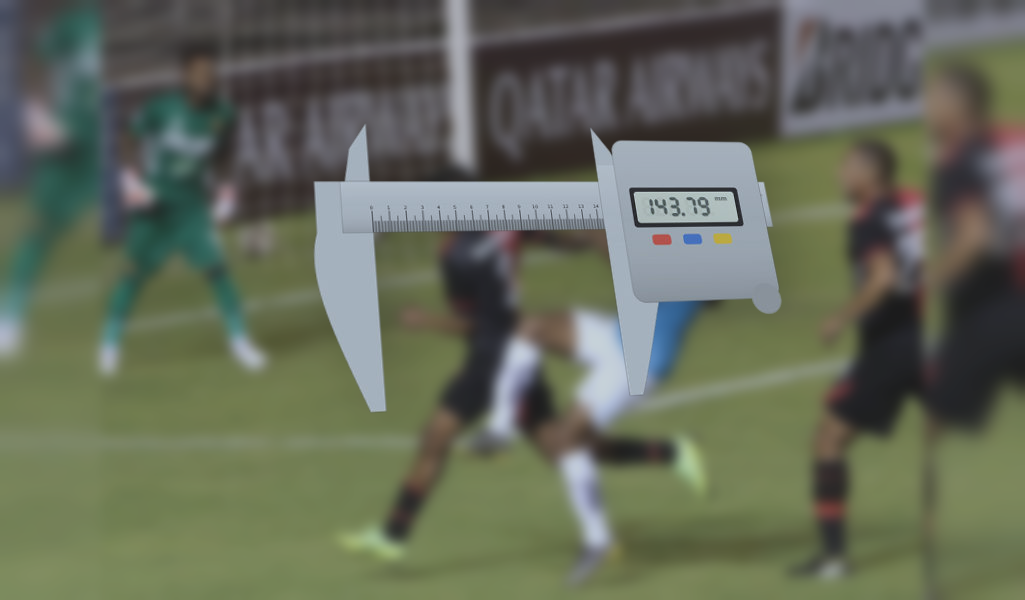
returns mm 143.79
